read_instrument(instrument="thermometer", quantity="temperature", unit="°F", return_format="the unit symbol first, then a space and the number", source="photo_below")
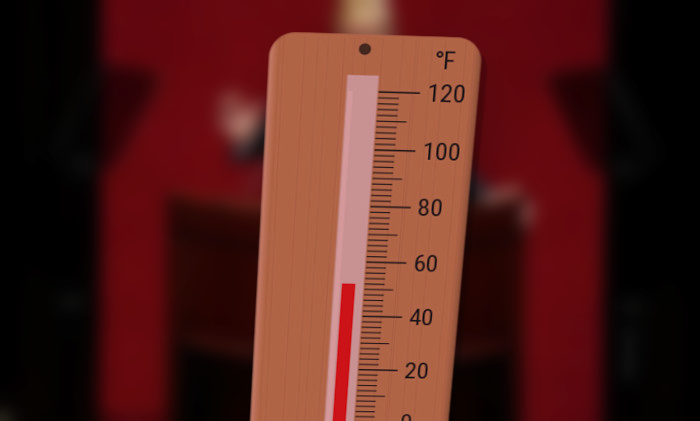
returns °F 52
